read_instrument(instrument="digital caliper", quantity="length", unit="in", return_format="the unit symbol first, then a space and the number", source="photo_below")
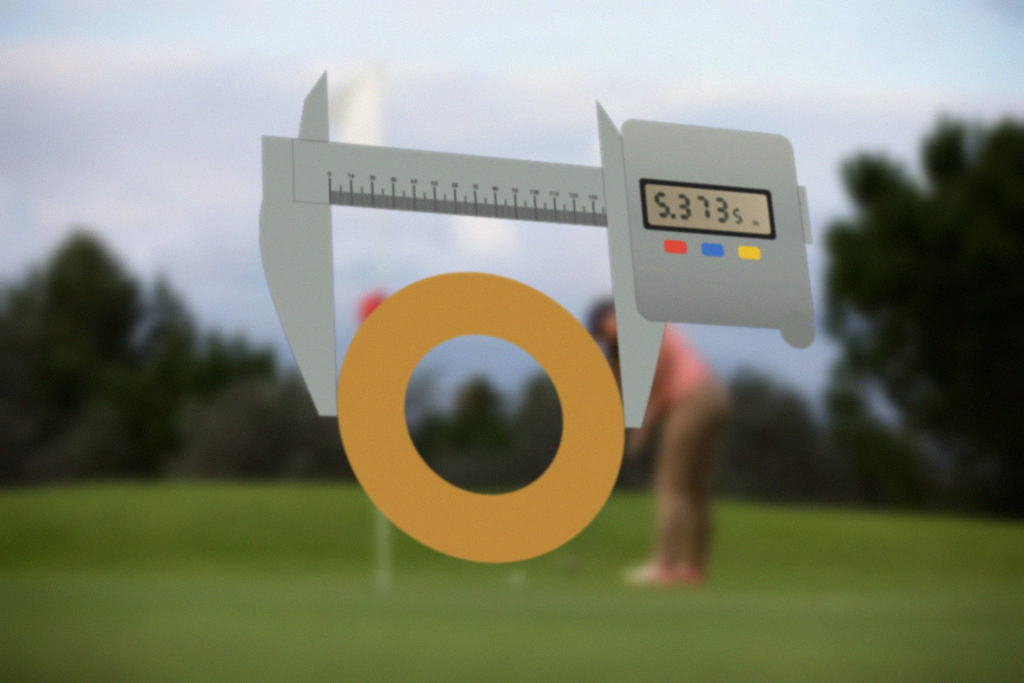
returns in 5.3735
